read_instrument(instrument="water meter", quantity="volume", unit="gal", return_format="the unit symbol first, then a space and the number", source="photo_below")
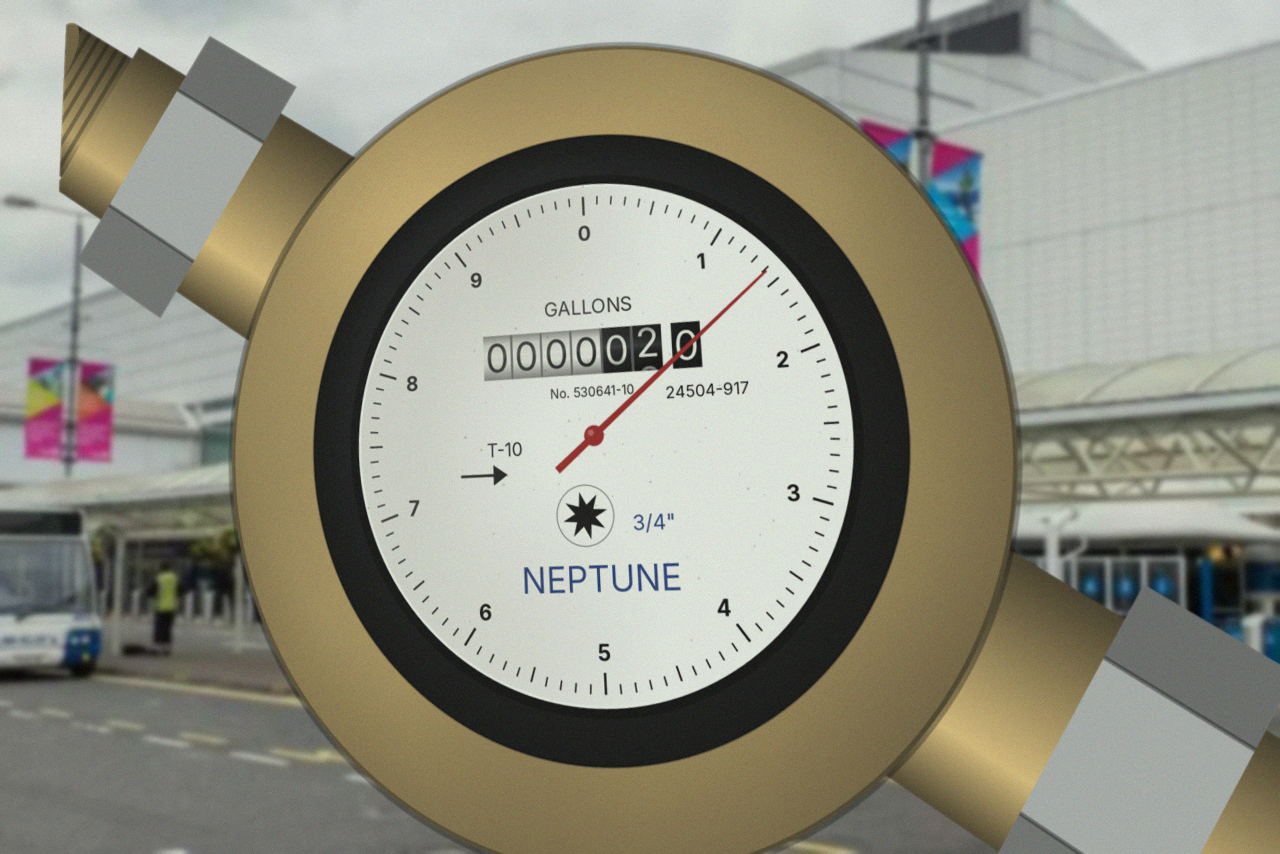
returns gal 21.4
